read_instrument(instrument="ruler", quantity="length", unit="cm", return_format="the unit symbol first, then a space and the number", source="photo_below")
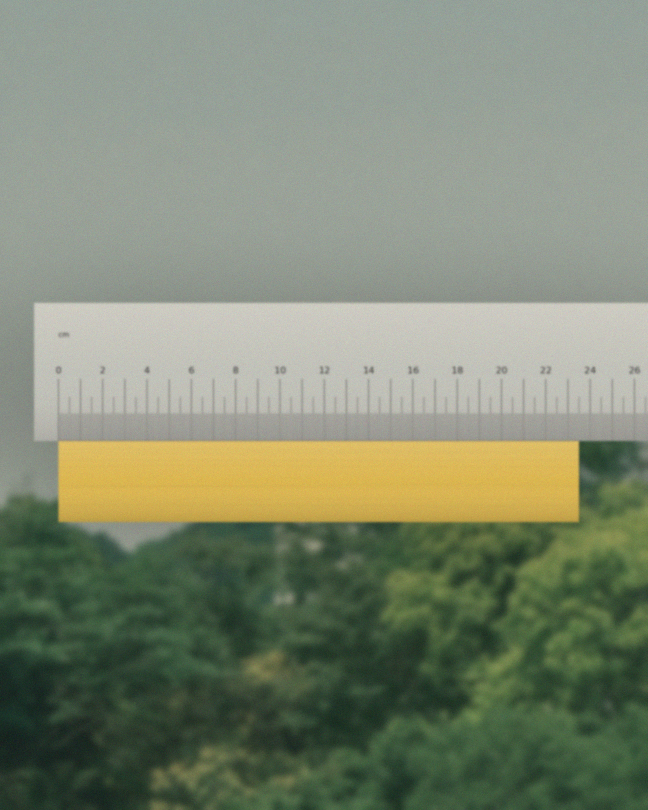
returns cm 23.5
